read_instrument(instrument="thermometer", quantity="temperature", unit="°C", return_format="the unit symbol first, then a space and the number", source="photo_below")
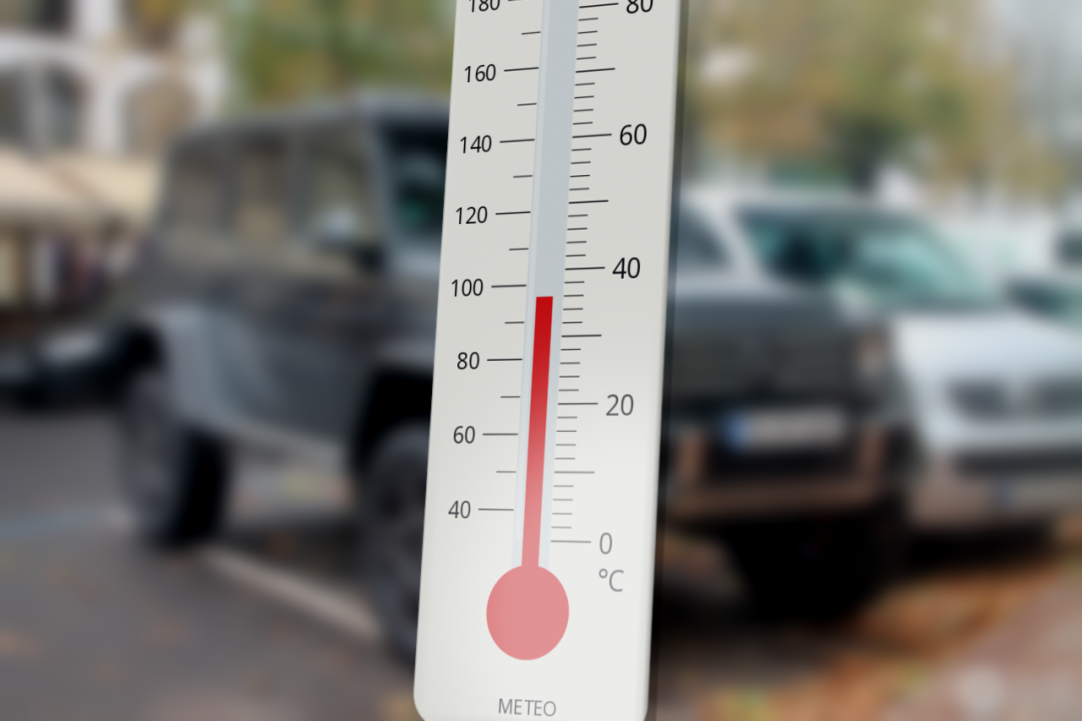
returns °C 36
